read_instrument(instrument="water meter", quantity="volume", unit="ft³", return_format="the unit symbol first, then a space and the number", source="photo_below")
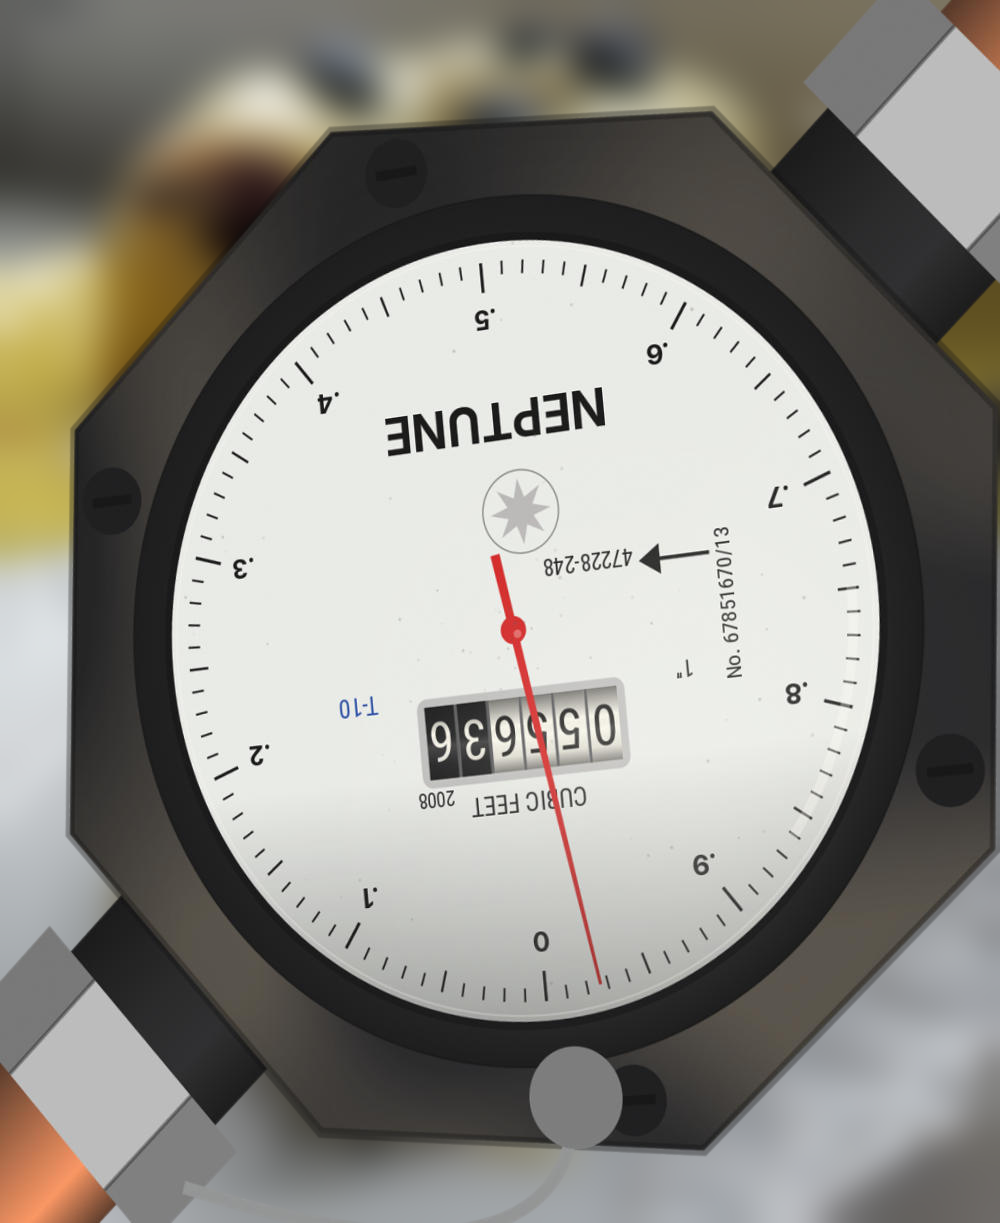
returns ft³ 55635.97
